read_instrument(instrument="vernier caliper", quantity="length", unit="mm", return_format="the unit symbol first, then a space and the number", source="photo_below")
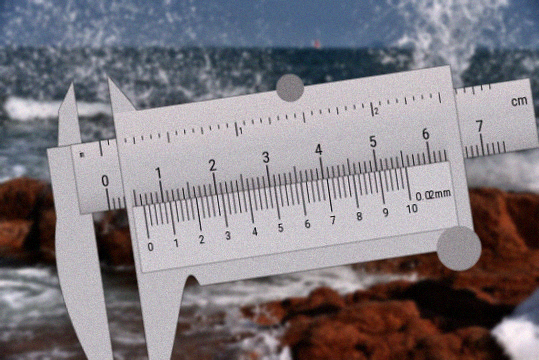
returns mm 6.4
